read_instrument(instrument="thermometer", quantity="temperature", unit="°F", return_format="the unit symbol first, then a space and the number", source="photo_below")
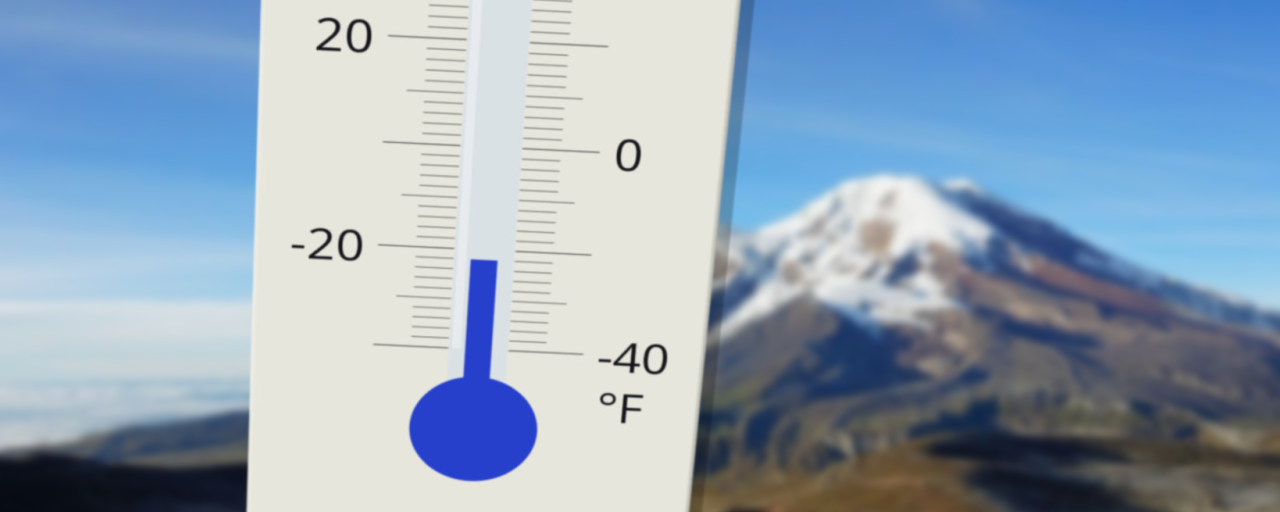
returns °F -22
